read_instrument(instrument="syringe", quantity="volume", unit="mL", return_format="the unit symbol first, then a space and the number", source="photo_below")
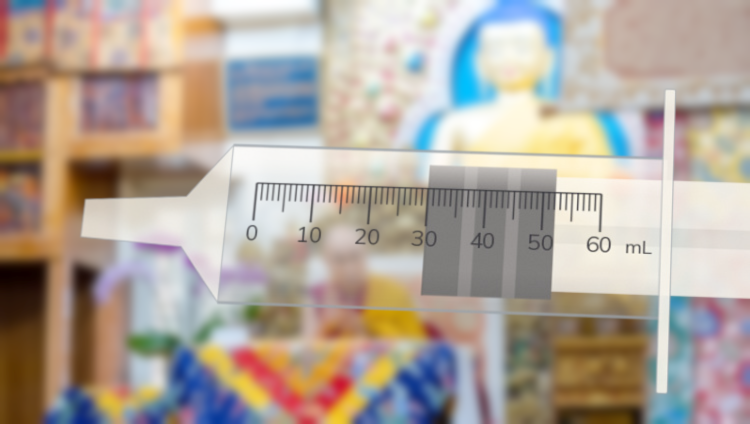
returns mL 30
